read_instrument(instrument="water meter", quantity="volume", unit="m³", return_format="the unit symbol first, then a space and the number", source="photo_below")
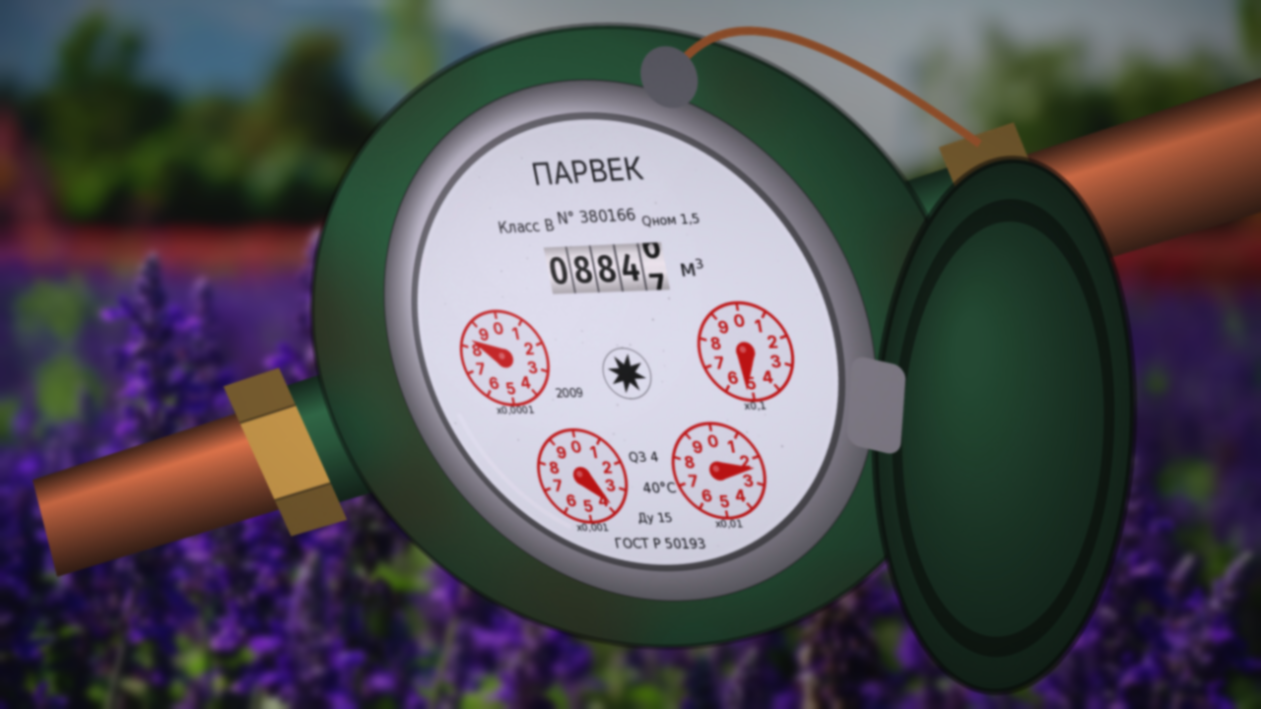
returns m³ 8846.5238
